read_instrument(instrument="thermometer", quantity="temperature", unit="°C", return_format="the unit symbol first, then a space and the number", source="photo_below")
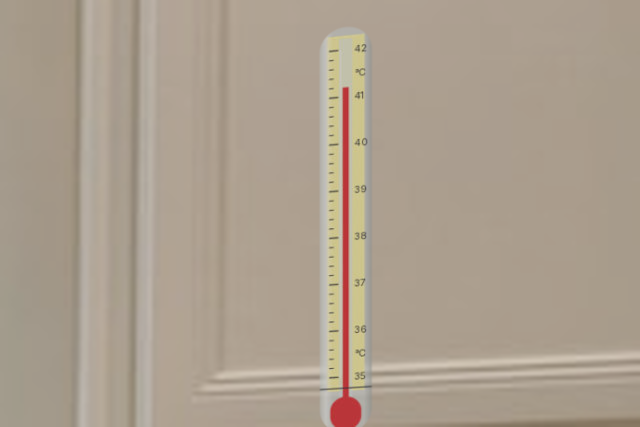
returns °C 41.2
